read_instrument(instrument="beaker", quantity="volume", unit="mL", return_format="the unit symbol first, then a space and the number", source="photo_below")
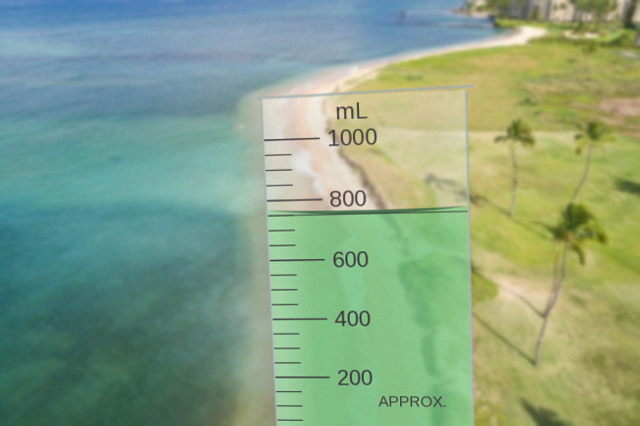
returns mL 750
